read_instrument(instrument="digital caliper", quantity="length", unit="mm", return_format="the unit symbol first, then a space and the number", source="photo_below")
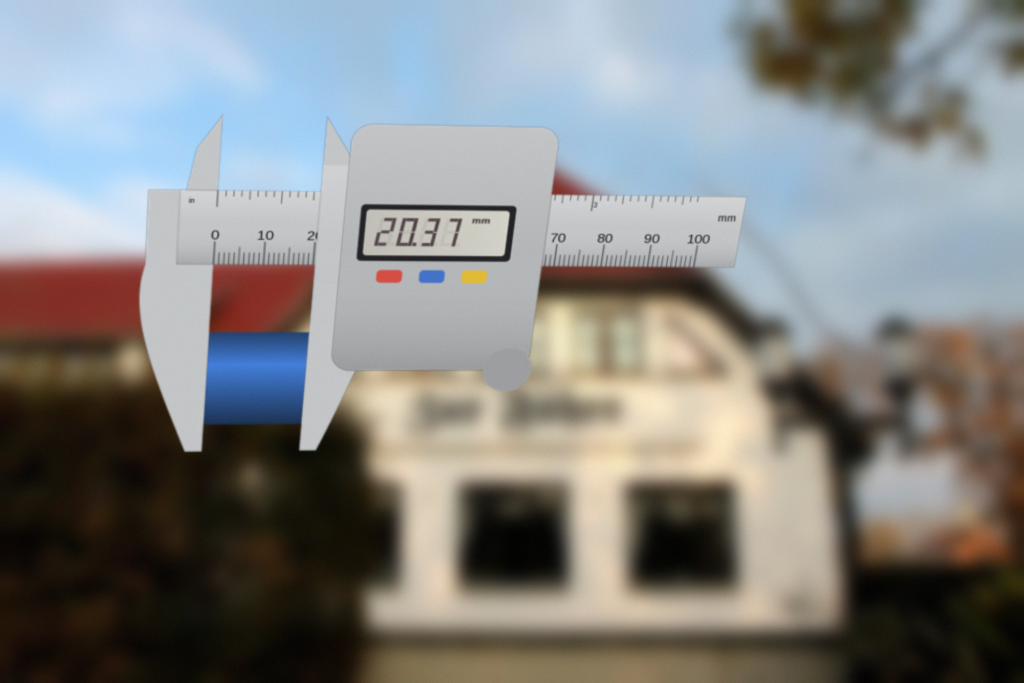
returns mm 20.37
